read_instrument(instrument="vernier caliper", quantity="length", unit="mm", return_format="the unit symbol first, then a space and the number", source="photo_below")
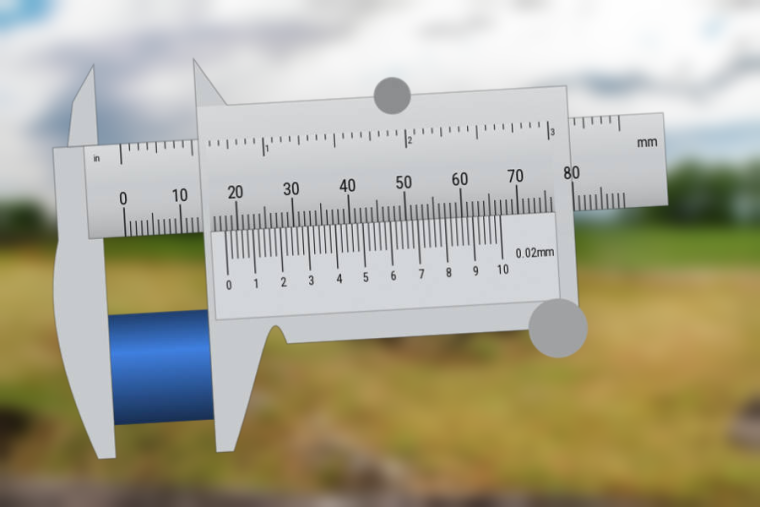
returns mm 17.8
